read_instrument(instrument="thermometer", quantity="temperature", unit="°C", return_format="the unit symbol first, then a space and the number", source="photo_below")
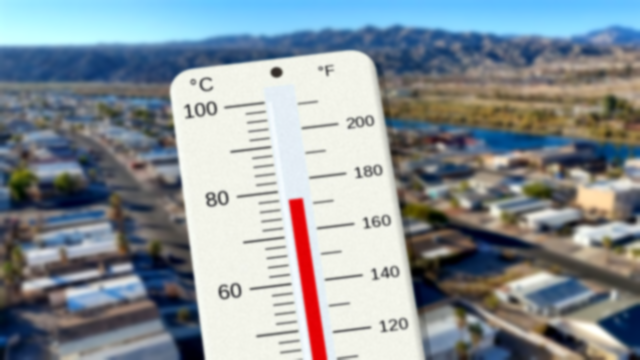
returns °C 78
